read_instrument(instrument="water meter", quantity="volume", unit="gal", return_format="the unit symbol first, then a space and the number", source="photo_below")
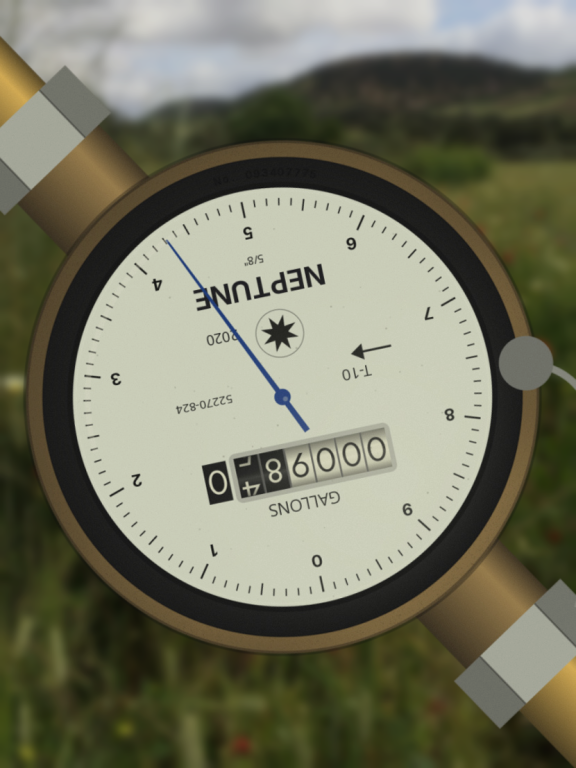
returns gal 9844.3
